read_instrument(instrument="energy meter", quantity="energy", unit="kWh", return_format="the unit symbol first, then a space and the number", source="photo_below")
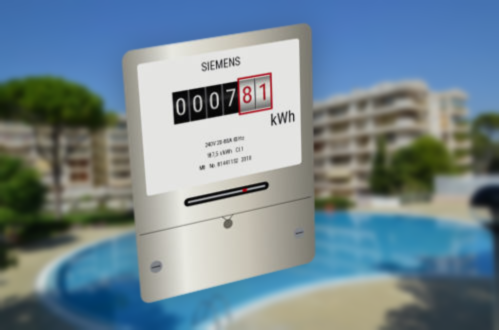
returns kWh 7.81
